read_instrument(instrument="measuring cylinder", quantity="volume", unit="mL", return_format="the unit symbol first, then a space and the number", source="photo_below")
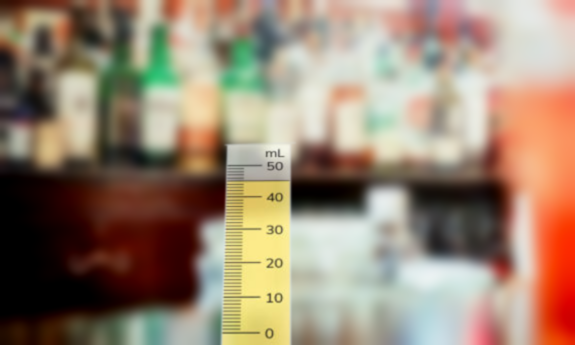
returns mL 45
